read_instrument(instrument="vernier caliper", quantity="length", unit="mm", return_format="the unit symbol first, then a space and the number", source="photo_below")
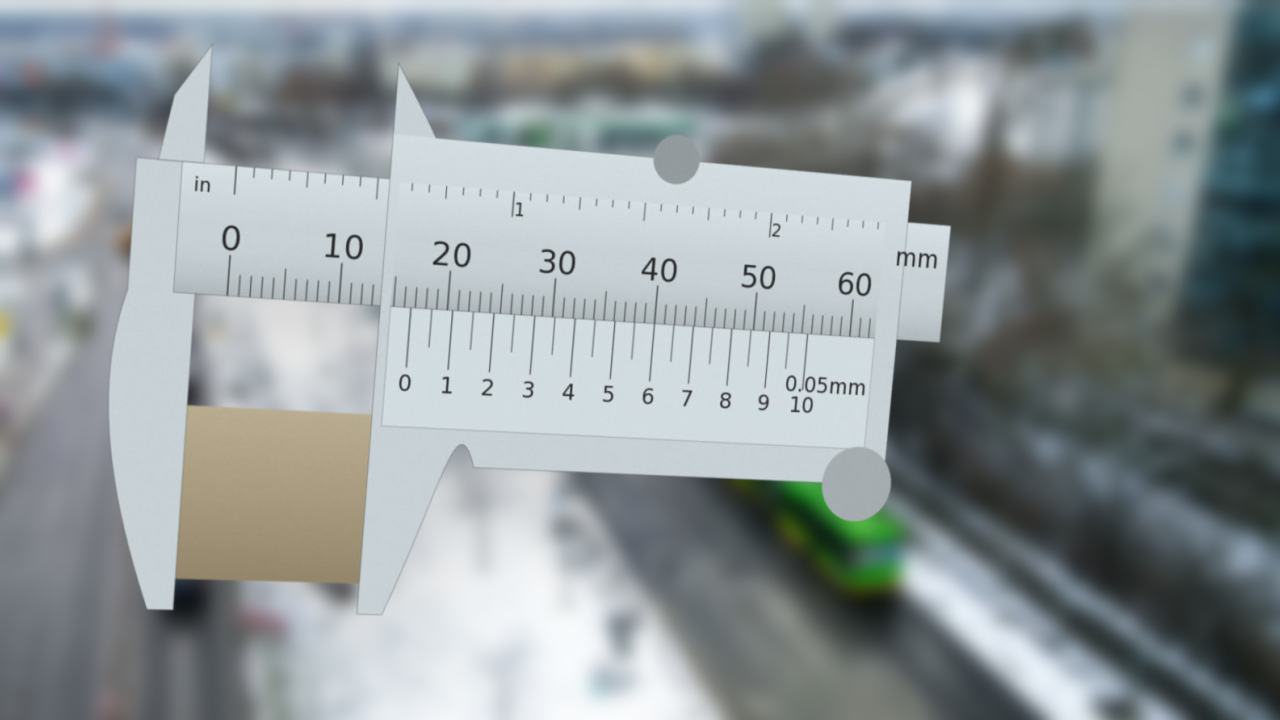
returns mm 16.6
